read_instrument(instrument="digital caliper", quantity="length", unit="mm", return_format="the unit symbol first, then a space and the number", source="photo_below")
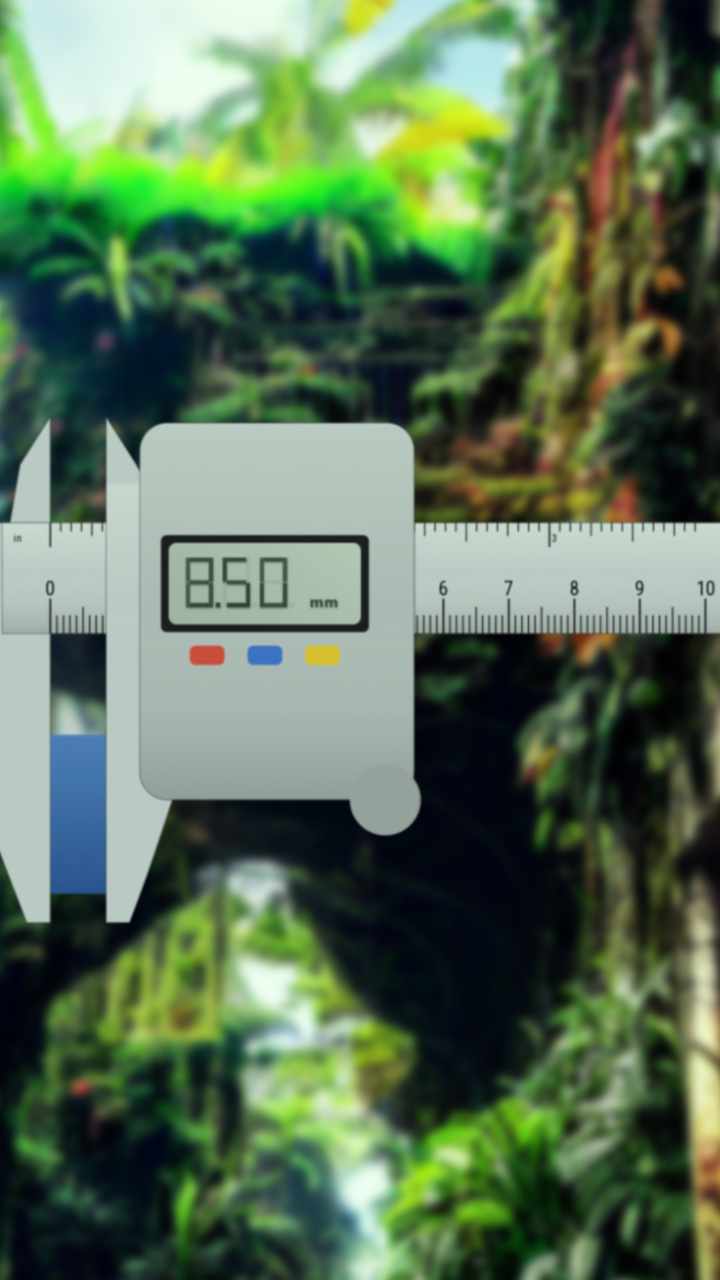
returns mm 8.50
